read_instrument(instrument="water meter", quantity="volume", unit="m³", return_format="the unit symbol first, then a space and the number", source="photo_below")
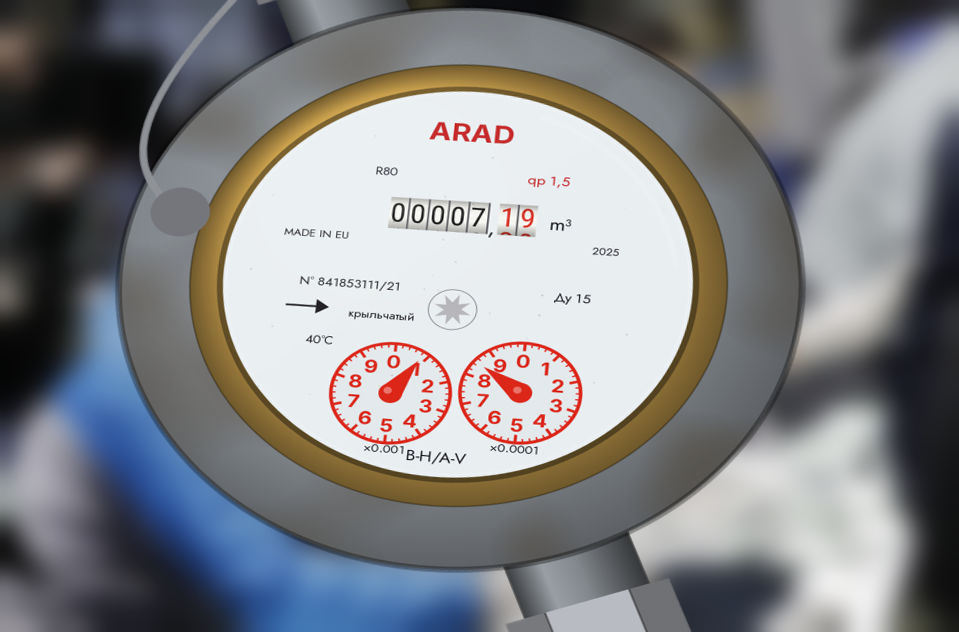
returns m³ 7.1908
